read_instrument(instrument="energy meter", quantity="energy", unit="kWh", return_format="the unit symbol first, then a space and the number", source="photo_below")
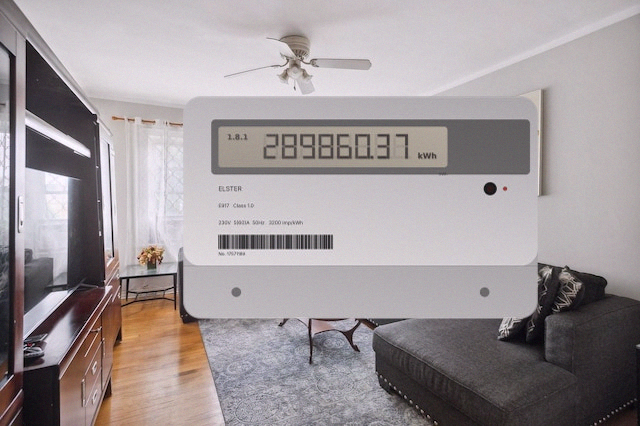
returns kWh 289860.37
